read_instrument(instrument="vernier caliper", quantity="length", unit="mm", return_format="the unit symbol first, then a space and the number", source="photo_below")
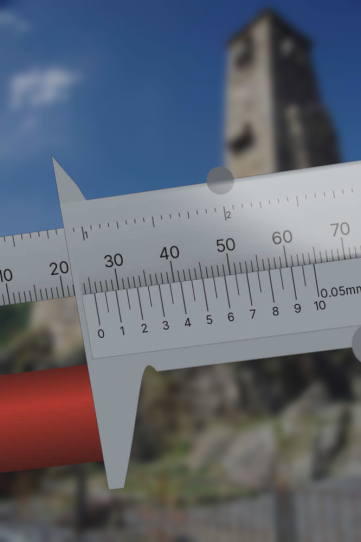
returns mm 25.6
